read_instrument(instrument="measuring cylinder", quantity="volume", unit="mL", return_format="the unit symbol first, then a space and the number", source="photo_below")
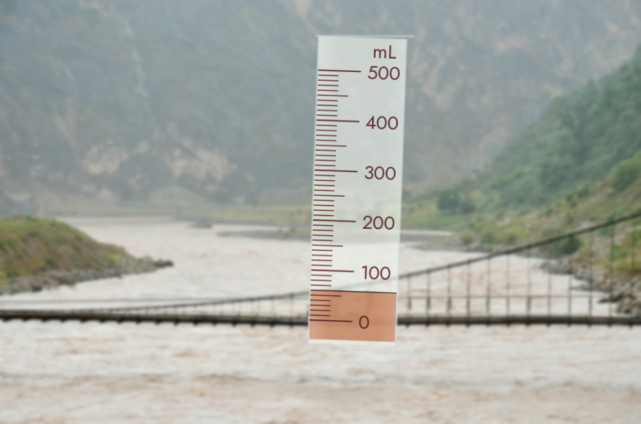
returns mL 60
